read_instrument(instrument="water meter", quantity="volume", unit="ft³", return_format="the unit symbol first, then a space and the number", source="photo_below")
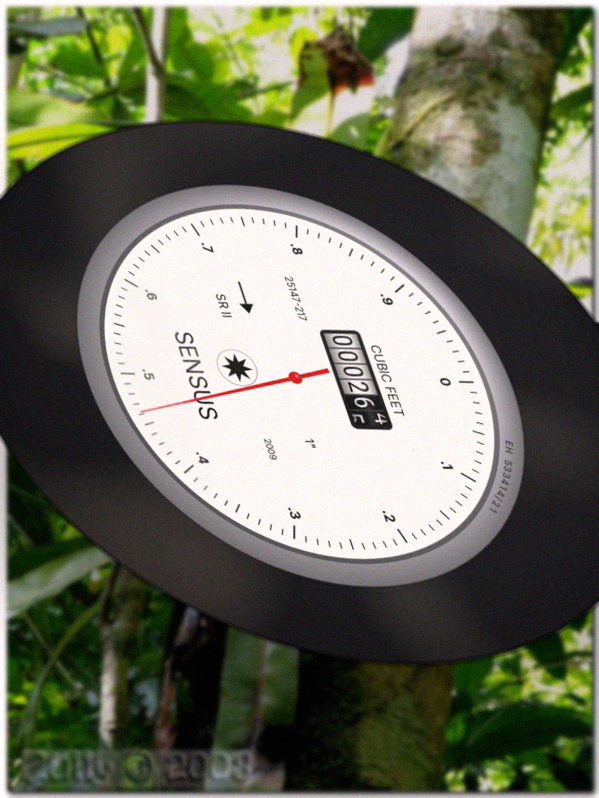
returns ft³ 264.46
